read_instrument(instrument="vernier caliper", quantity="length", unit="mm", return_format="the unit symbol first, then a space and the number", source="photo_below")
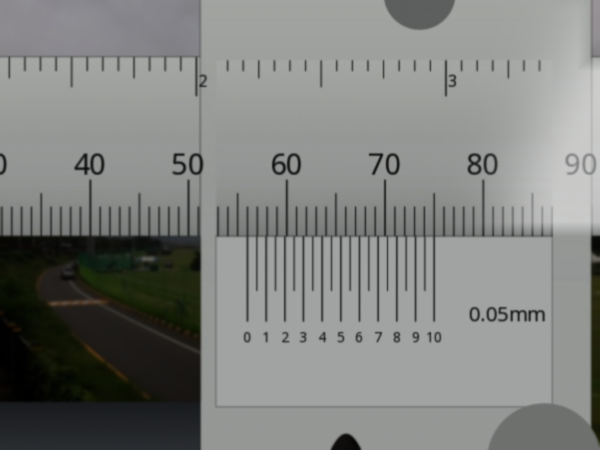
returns mm 56.0
